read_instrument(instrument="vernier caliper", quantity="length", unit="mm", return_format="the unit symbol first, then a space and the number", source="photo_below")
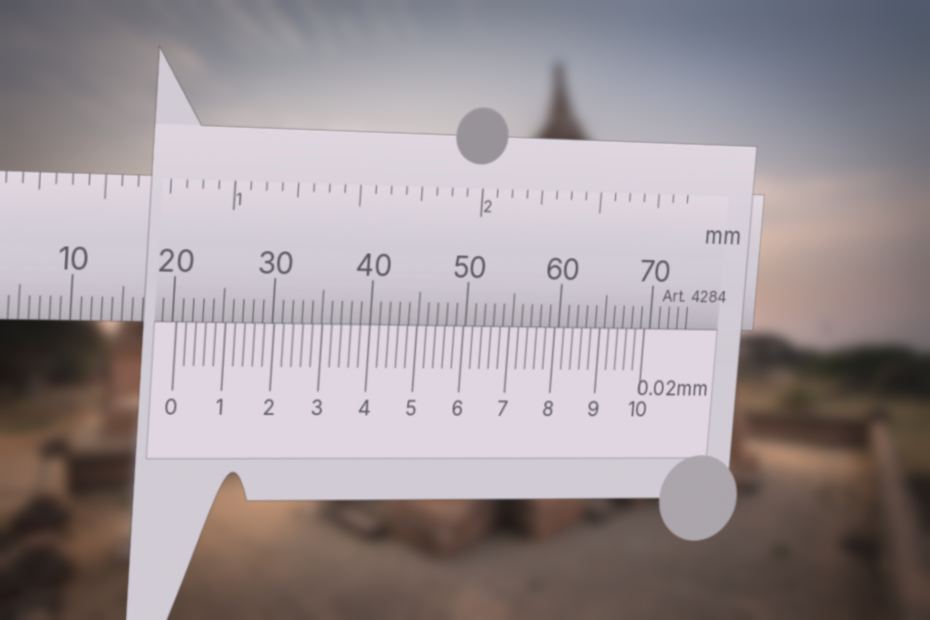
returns mm 20.4
